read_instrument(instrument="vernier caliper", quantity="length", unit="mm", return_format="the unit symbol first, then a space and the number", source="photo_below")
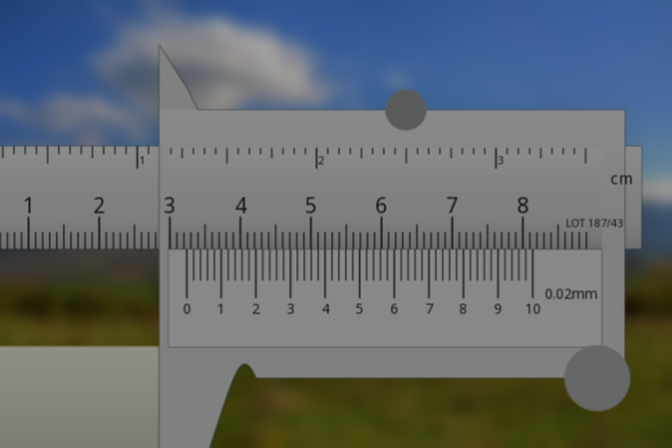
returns mm 32.4
